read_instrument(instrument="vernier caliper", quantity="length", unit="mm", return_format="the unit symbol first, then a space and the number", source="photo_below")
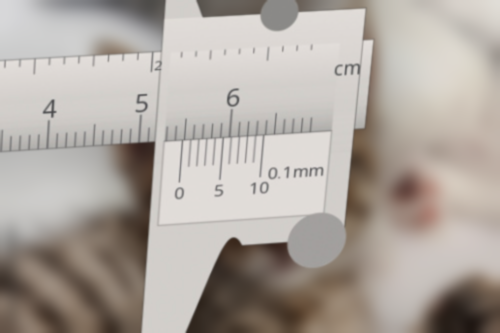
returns mm 54.8
